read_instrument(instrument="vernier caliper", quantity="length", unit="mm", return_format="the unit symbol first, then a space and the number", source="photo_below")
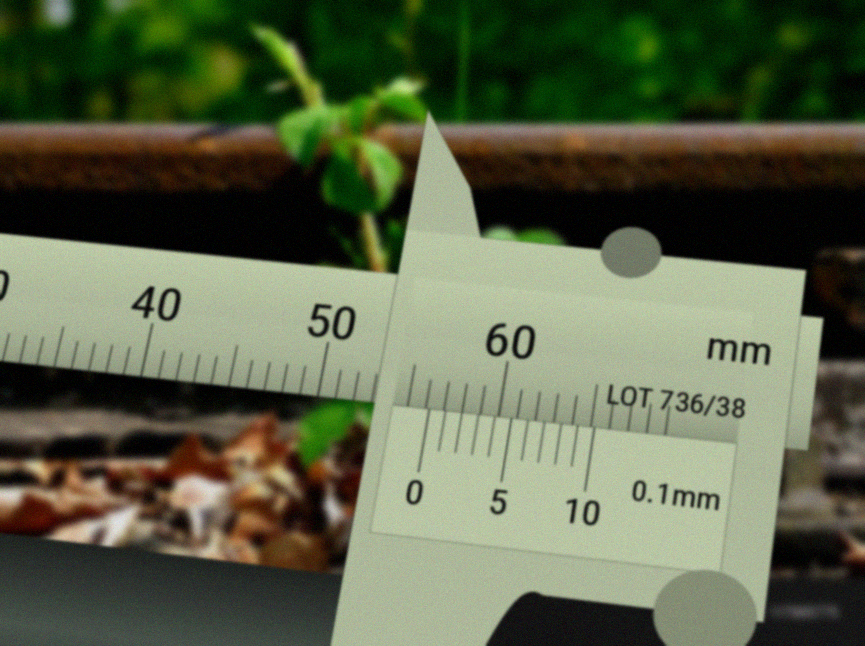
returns mm 56.2
